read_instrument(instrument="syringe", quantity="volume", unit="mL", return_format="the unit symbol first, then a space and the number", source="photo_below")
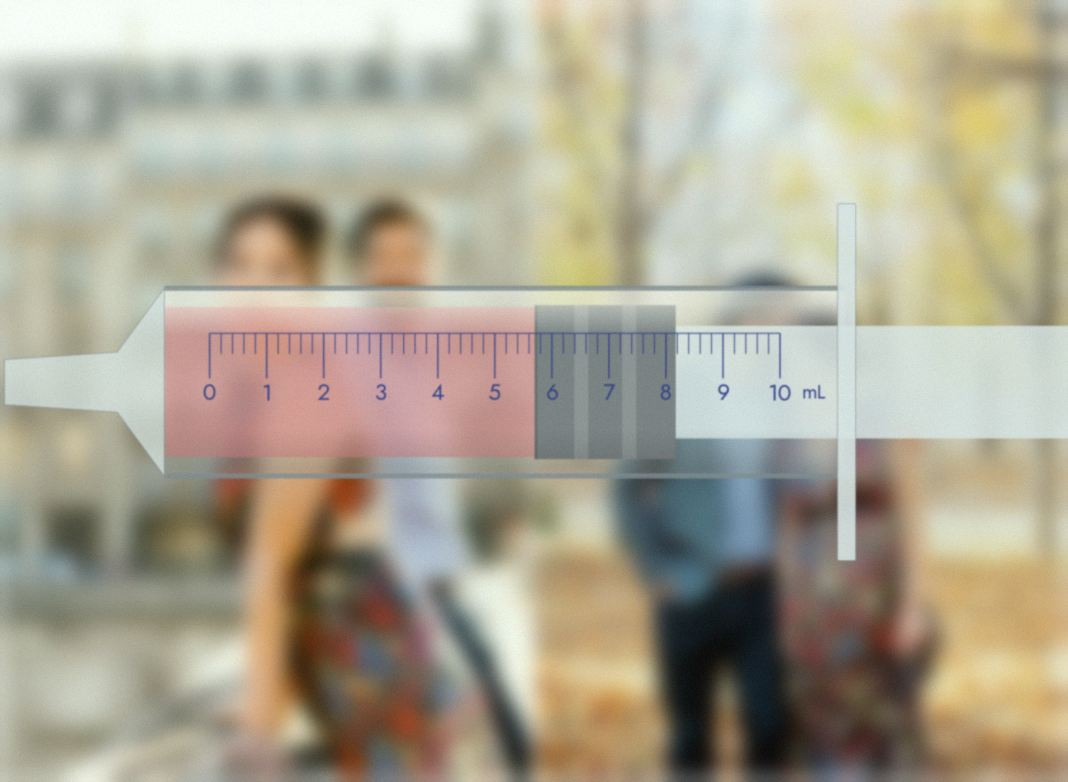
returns mL 5.7
